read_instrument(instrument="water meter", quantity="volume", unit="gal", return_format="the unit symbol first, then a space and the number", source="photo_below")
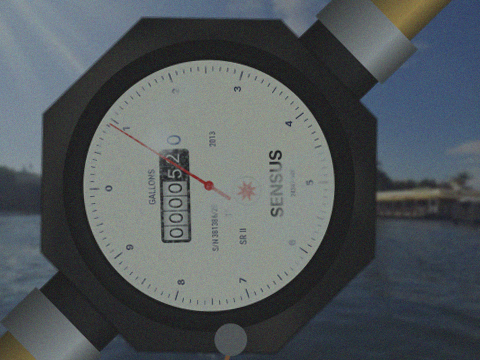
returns gal 520.9
